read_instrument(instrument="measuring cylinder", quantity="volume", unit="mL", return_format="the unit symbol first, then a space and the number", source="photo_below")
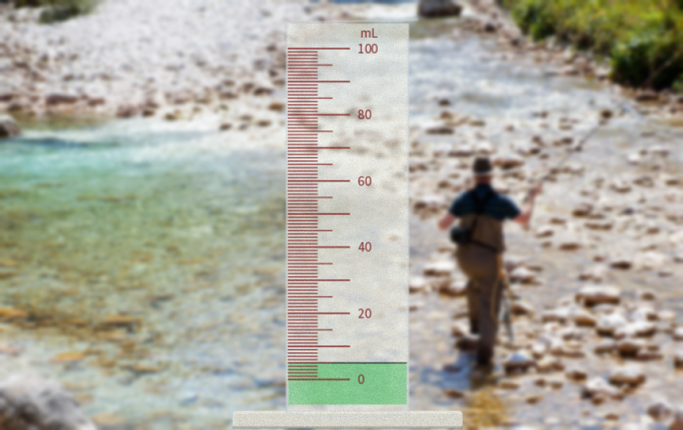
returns mL 5
